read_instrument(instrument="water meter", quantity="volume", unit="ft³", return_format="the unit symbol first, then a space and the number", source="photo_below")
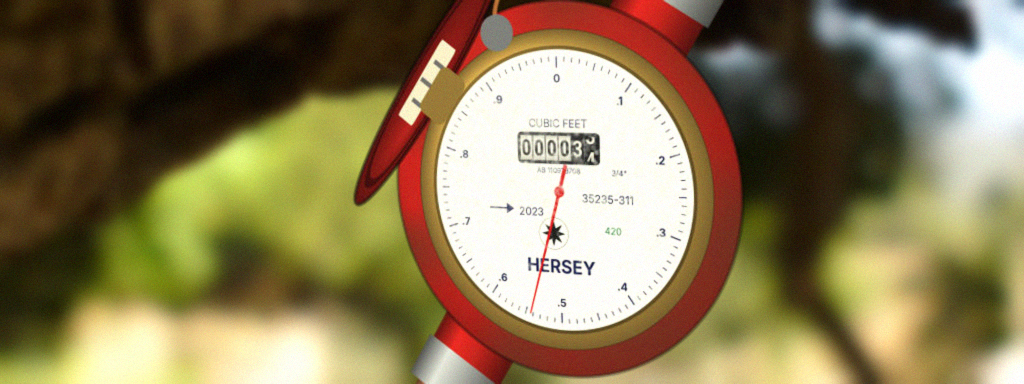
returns ft³ 33.54
